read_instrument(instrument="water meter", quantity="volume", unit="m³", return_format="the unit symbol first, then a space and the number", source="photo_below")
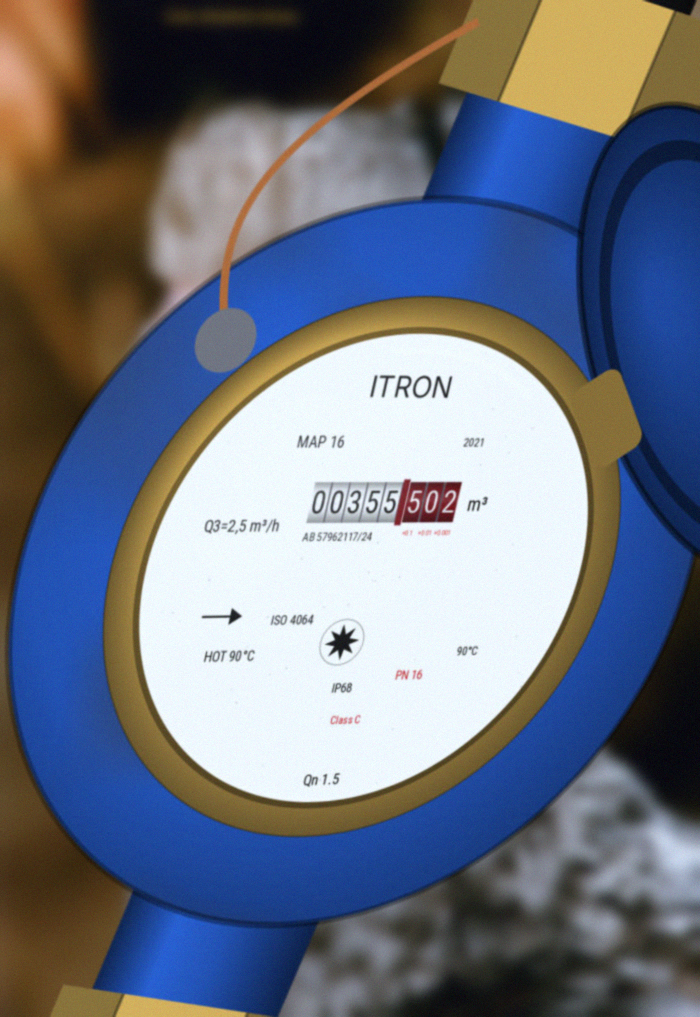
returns m³ 355.502
